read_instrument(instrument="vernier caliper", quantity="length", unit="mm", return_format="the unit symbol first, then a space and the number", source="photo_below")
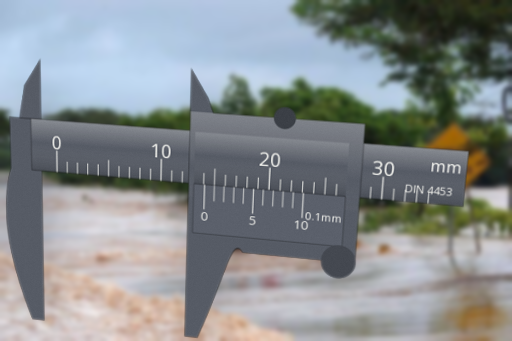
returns mm 14.1
